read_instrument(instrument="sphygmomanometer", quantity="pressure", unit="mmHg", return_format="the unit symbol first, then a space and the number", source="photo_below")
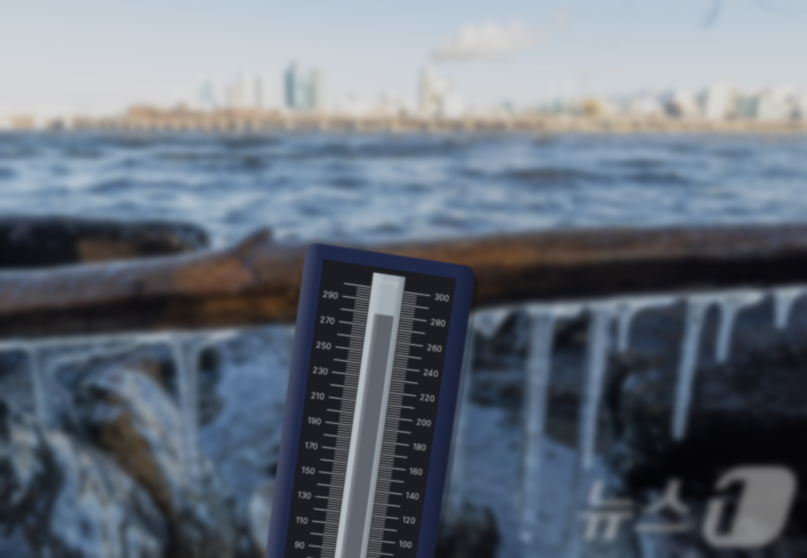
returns mmHg 280
